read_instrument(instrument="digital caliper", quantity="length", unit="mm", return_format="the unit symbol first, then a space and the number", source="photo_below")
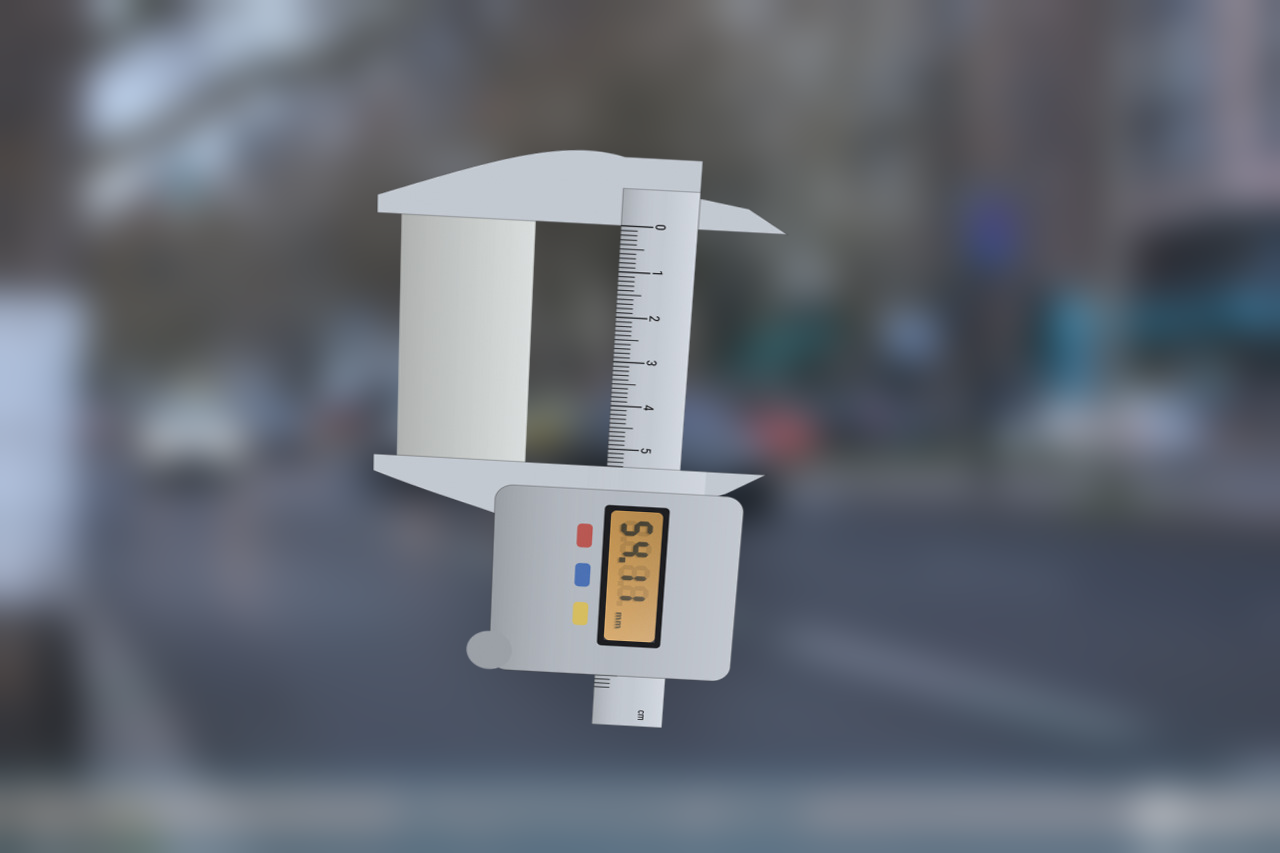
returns mm 54.11
